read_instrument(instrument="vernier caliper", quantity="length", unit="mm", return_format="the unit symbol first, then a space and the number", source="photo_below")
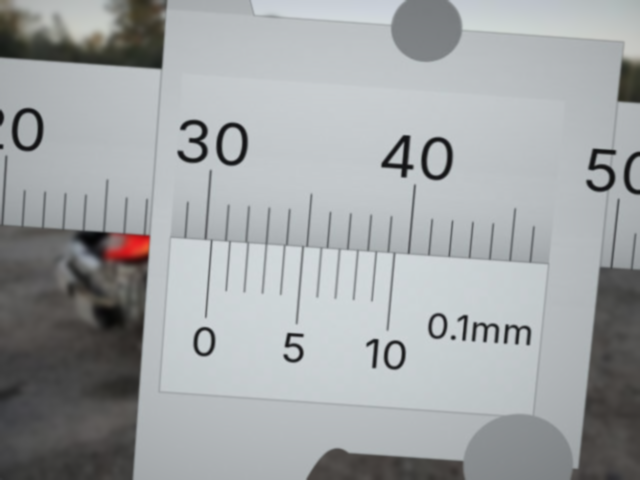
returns mm 30.3
